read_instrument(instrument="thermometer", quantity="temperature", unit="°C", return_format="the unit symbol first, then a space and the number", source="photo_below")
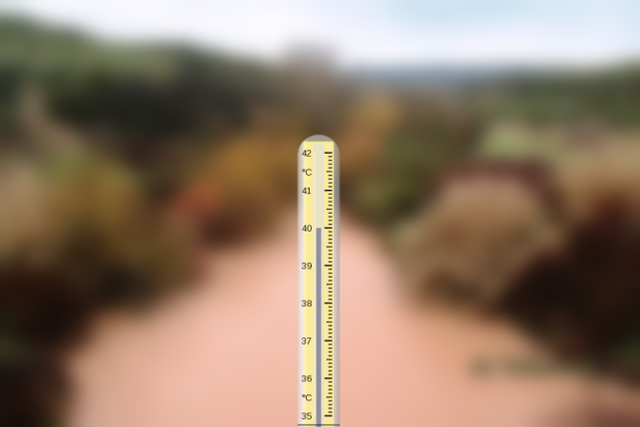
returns °C 40
